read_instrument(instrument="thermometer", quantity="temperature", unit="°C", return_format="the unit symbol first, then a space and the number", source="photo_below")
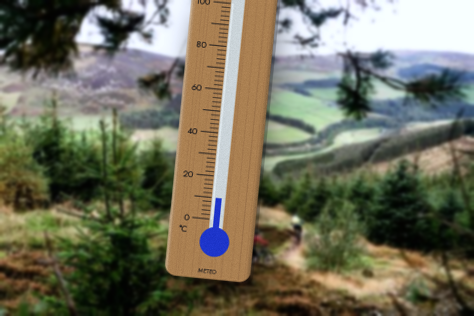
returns °C 10
